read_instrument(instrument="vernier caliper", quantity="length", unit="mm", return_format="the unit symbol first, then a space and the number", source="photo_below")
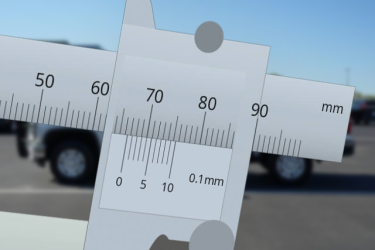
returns mm 66.4
